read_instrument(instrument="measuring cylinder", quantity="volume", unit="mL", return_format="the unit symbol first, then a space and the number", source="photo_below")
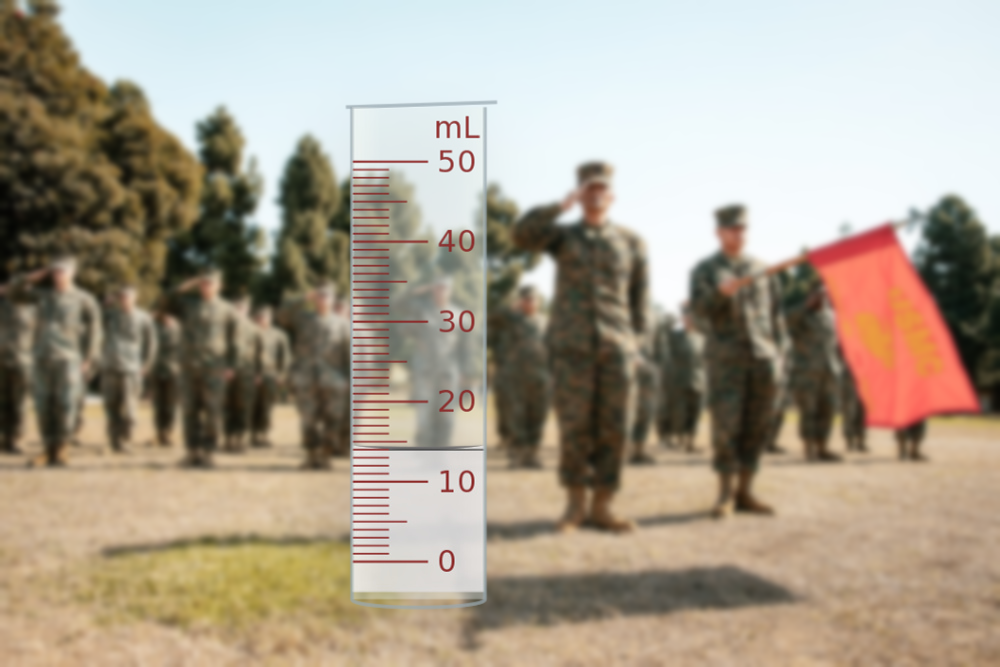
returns mL 14
